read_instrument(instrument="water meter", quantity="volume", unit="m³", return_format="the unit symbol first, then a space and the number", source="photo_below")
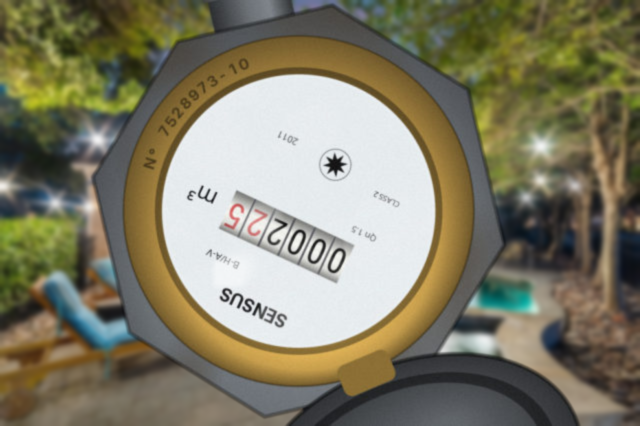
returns m³ 2.25
